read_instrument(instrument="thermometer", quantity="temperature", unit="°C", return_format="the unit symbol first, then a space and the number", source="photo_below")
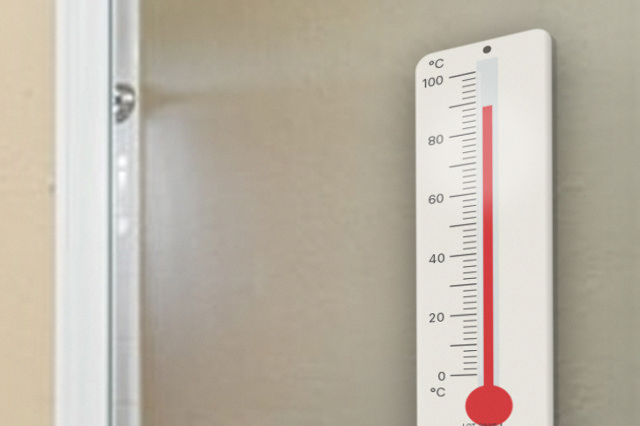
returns °C 88
